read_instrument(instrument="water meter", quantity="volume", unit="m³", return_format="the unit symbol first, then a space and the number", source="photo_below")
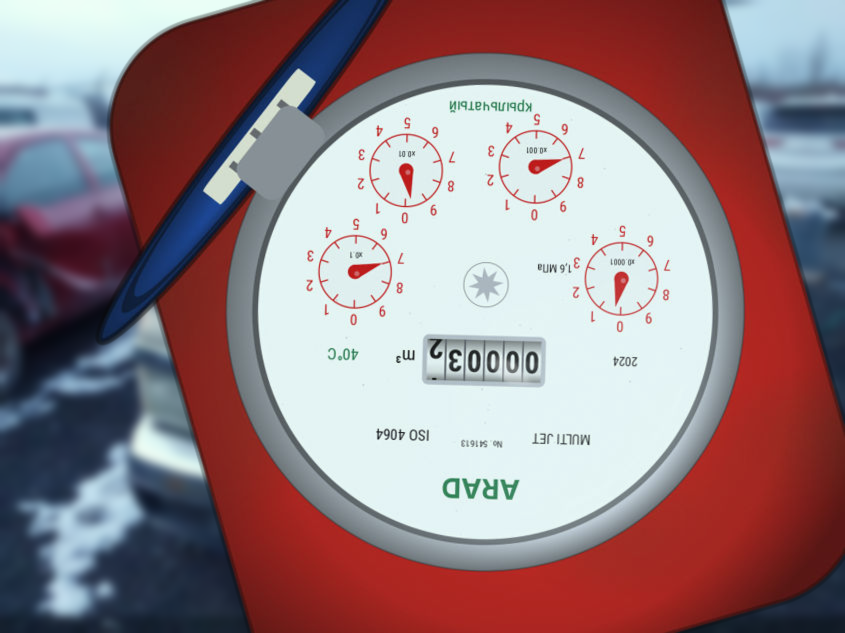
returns m³ 31.6970
